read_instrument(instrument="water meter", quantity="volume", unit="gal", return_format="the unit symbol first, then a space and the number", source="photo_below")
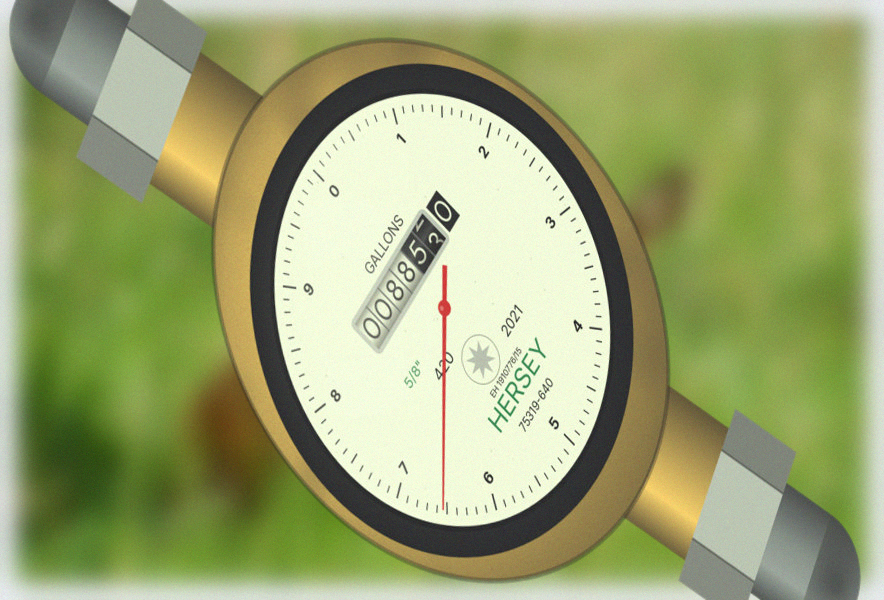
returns gal 88526.5
